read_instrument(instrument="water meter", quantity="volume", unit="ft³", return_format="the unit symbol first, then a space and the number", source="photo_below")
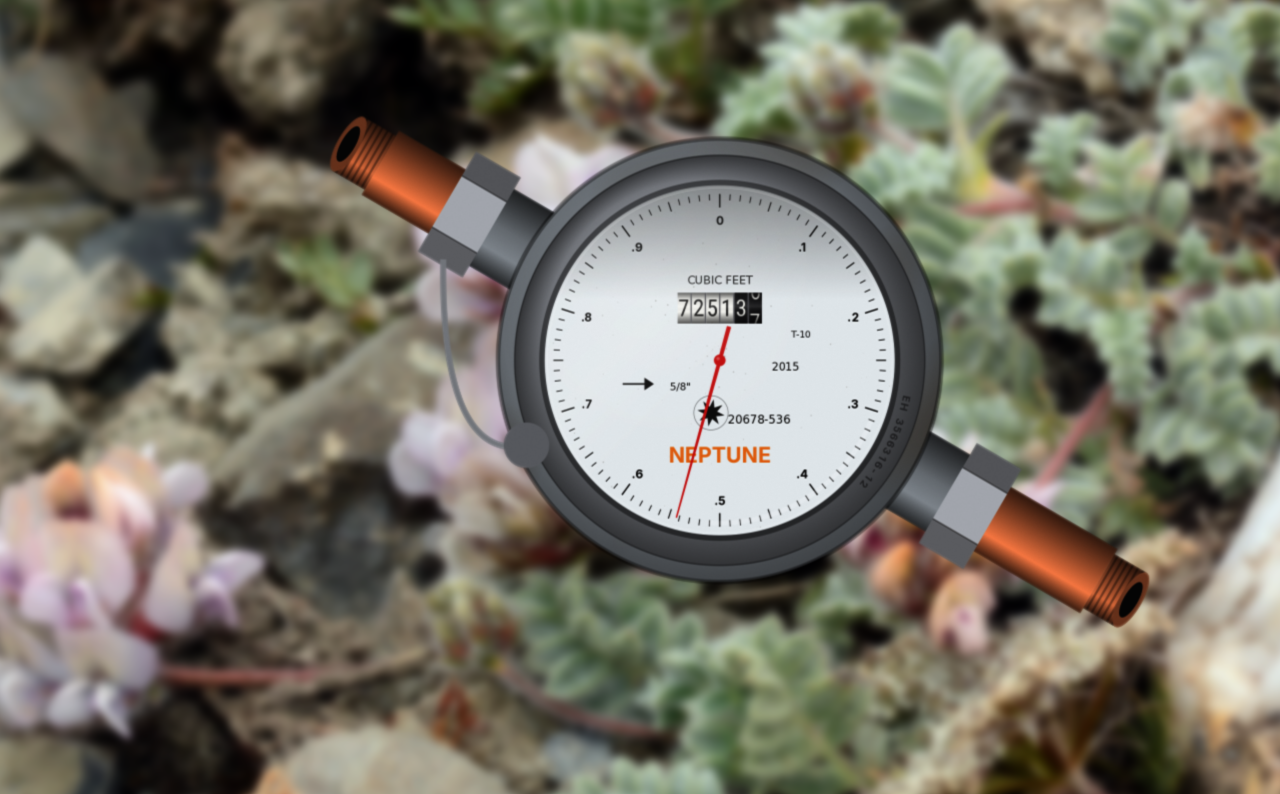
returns ft³ 725136.54
